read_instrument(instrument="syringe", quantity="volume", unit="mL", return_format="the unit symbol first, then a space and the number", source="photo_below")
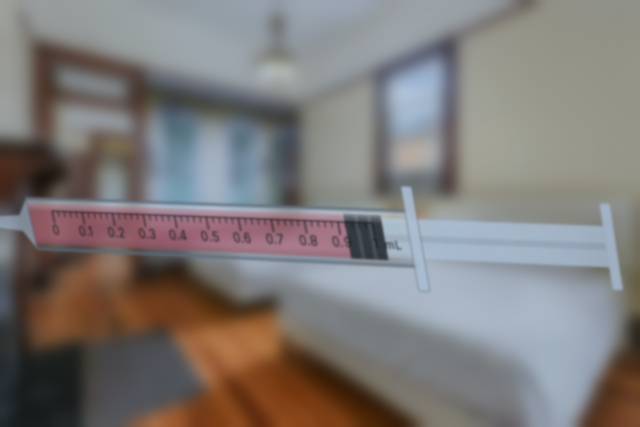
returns mL 0.92
